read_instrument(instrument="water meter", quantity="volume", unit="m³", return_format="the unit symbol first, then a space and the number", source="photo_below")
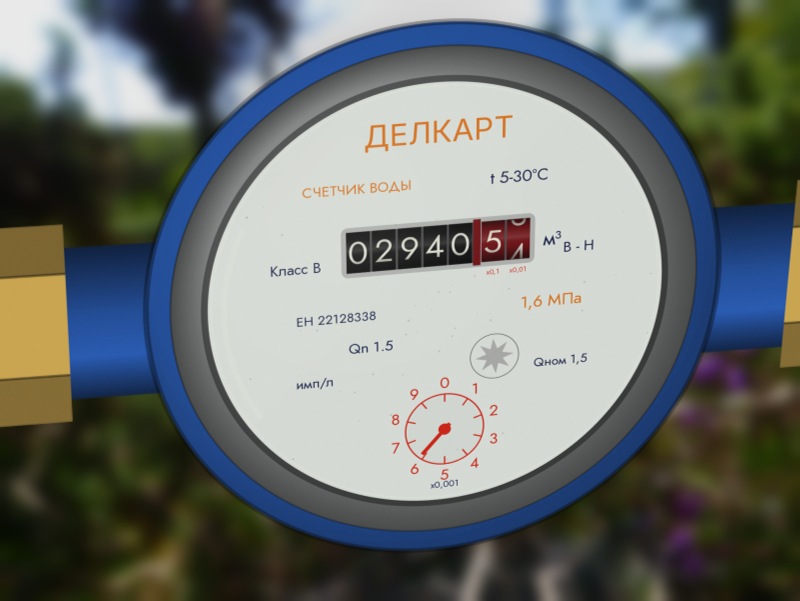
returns m³ 2940.536
